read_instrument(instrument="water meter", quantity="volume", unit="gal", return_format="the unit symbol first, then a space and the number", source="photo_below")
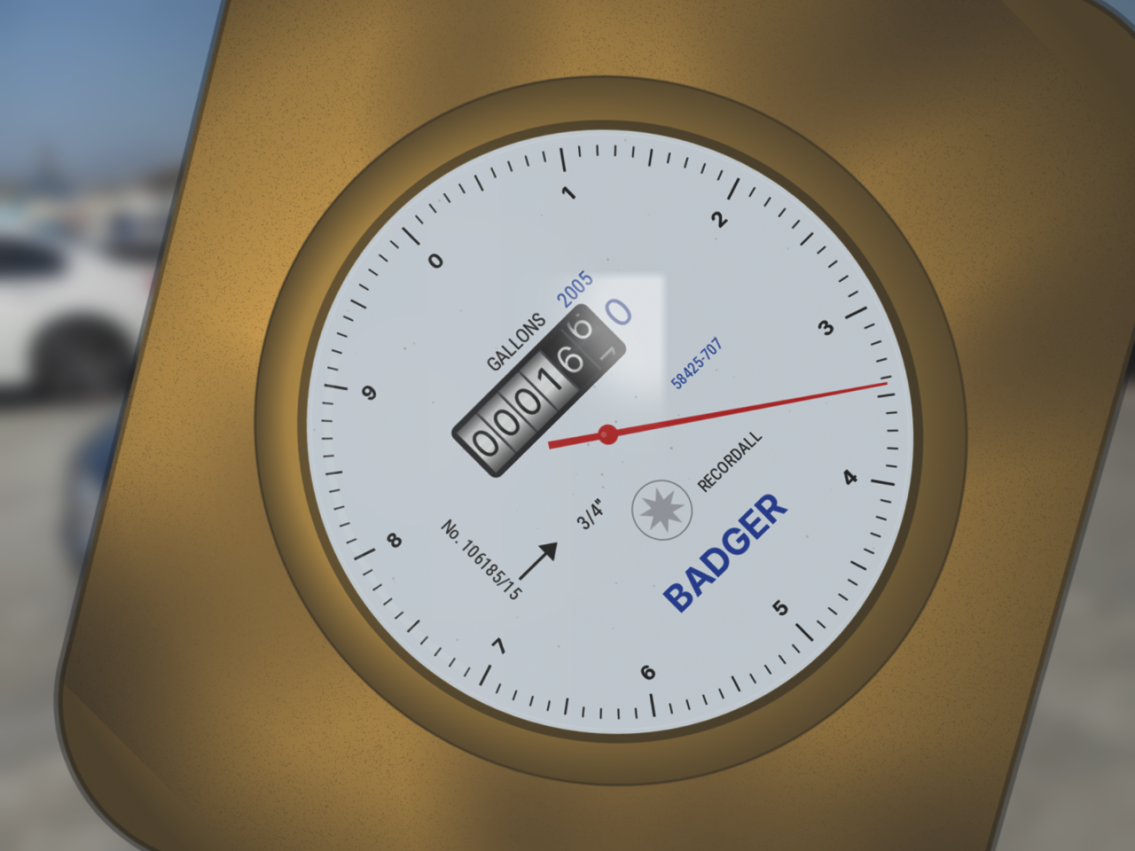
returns gal 1663.4
